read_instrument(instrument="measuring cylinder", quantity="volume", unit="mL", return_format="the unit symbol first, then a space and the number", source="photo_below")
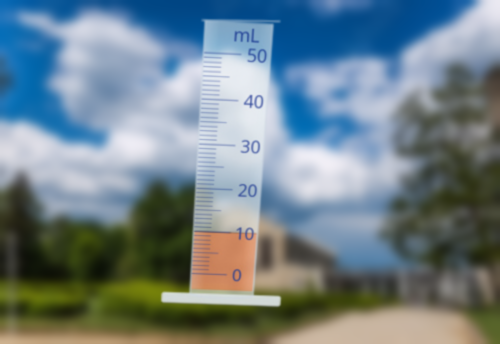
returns mL 10
